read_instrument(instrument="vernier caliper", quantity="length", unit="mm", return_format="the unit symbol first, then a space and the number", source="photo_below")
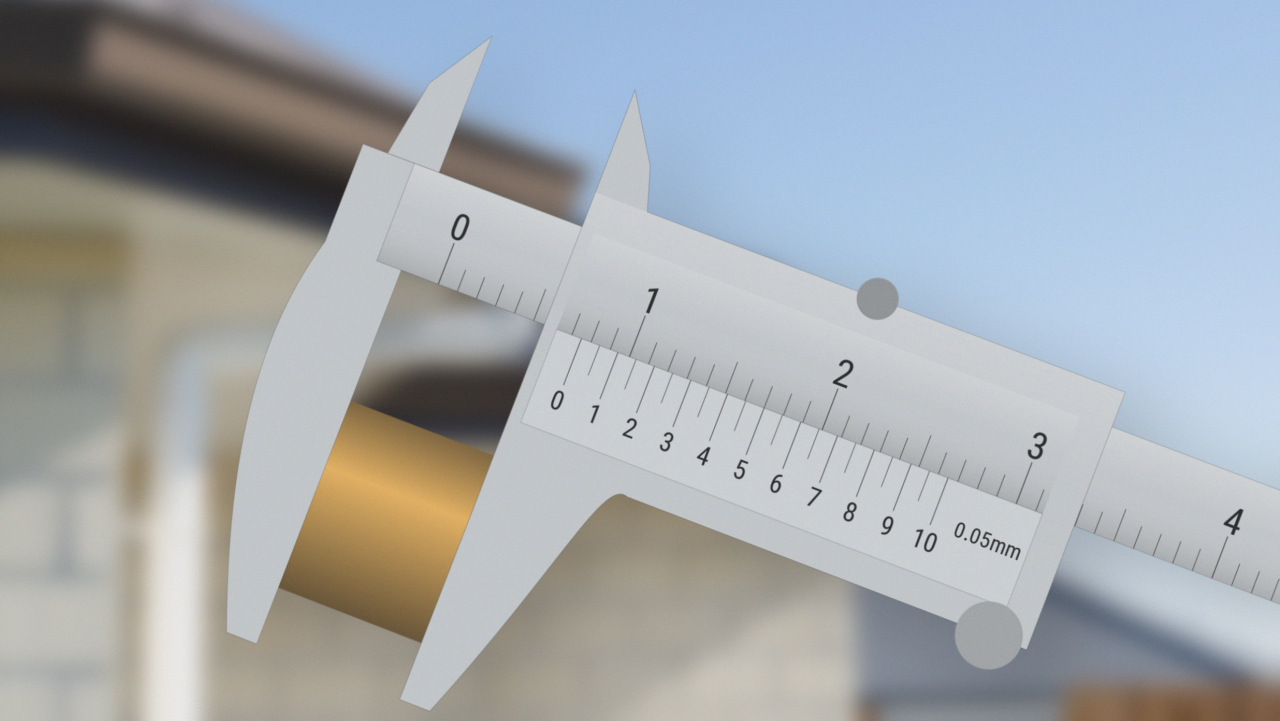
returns mm 7.5
